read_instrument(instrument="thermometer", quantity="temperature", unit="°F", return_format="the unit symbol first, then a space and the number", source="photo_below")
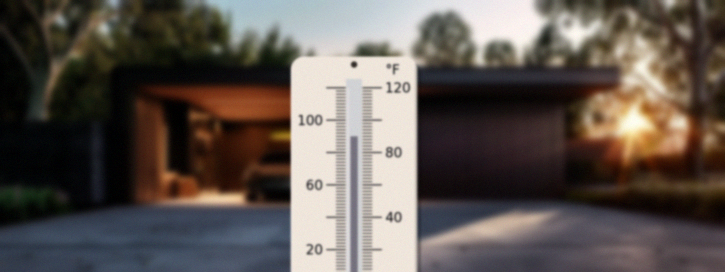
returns °F 90
